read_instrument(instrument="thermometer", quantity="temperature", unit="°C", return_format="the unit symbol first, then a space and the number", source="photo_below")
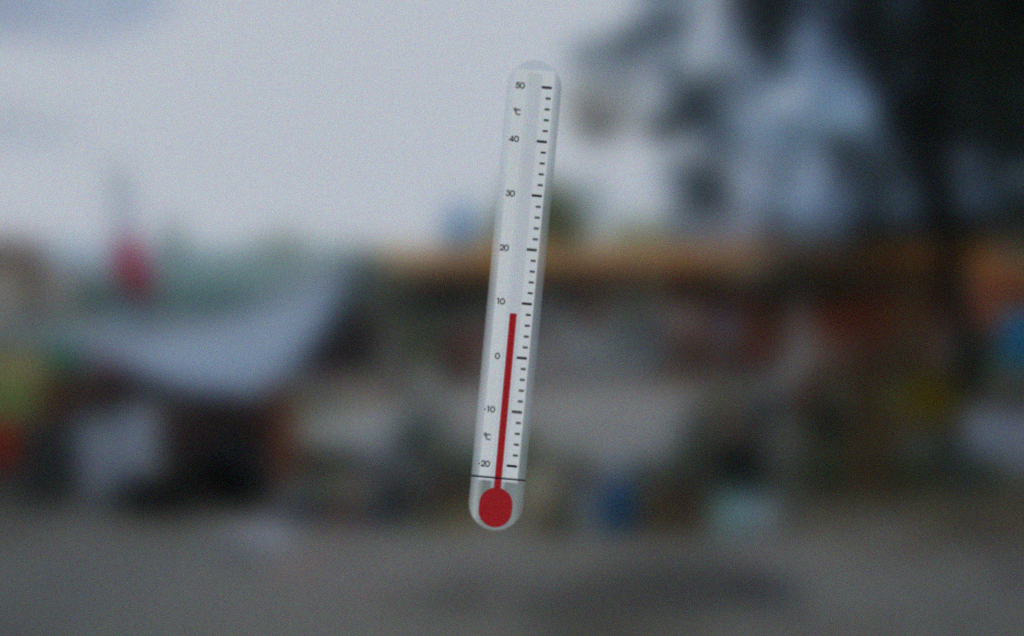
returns °C 8
